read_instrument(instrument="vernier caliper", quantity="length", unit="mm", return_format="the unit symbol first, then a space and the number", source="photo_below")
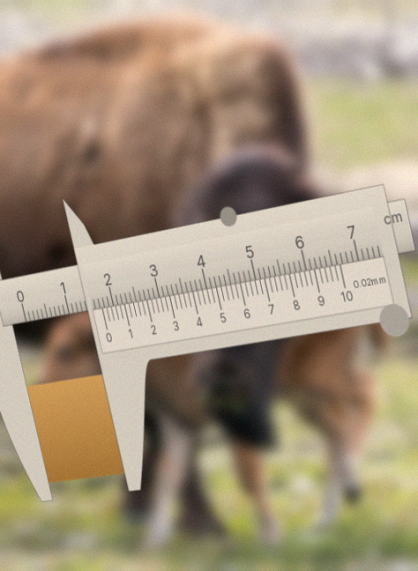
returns mm 17.5
